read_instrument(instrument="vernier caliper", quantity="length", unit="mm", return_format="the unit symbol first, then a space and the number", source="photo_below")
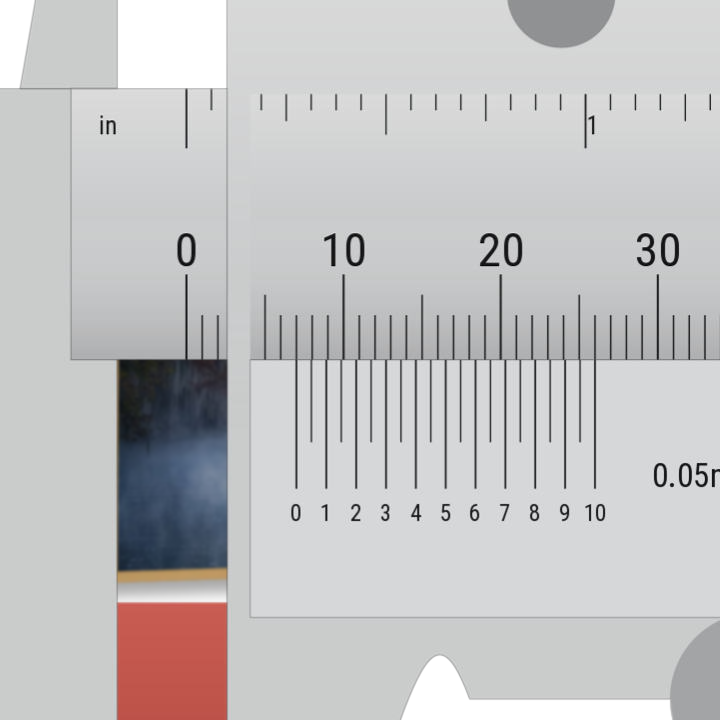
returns mm 7.0
